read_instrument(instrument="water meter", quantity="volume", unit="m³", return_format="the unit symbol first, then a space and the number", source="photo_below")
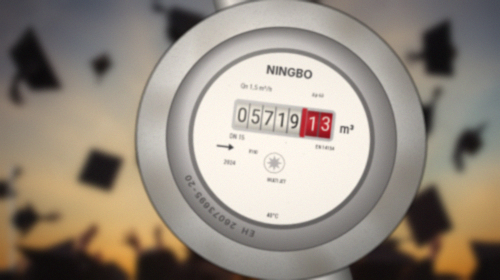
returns m³ 5719.13
